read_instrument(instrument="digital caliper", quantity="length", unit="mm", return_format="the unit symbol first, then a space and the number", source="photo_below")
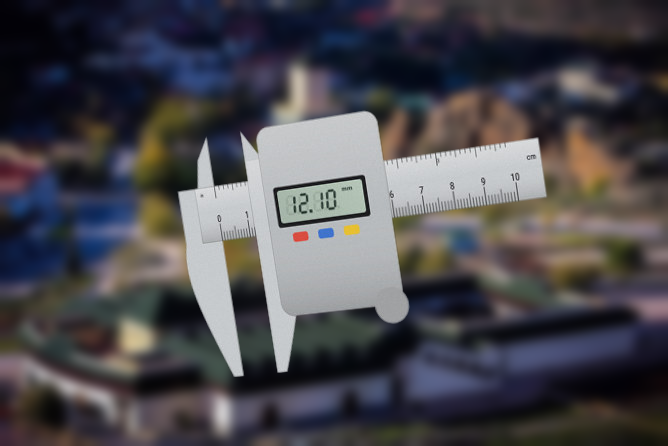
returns mm 12.10
